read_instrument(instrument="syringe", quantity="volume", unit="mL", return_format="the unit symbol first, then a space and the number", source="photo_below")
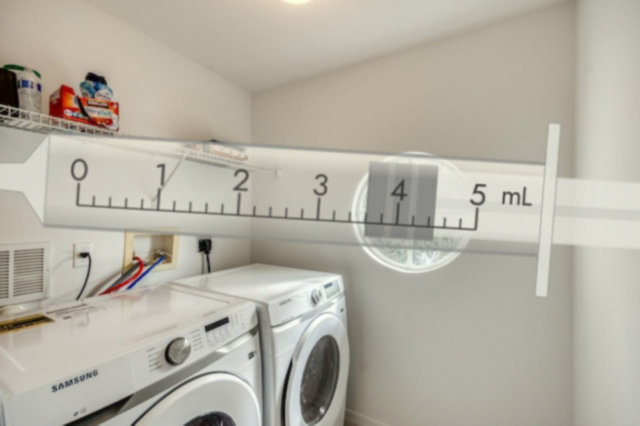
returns mL 3.6
